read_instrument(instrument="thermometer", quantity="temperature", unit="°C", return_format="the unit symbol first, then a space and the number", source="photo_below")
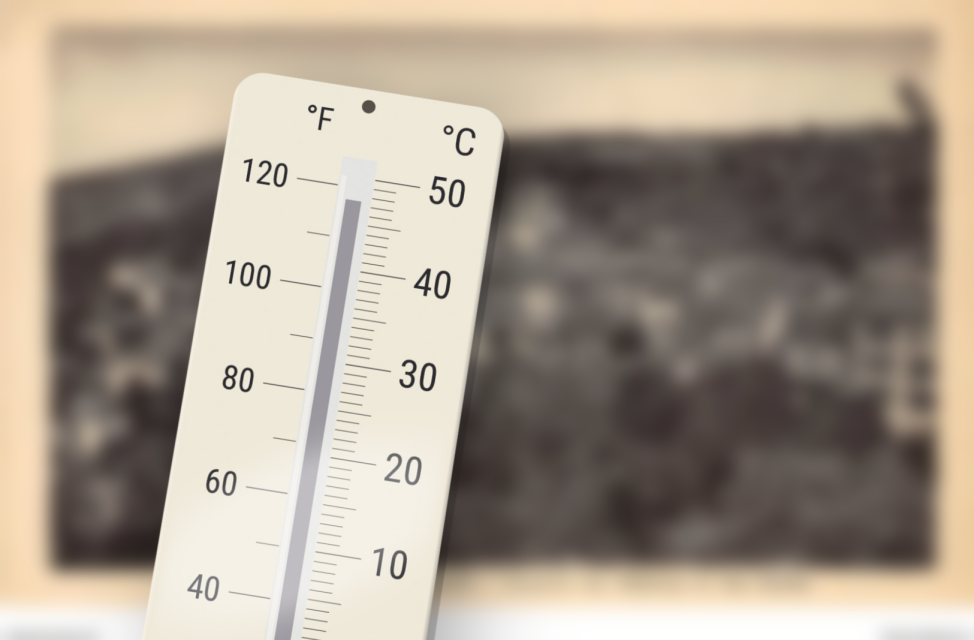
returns °C 47.5
